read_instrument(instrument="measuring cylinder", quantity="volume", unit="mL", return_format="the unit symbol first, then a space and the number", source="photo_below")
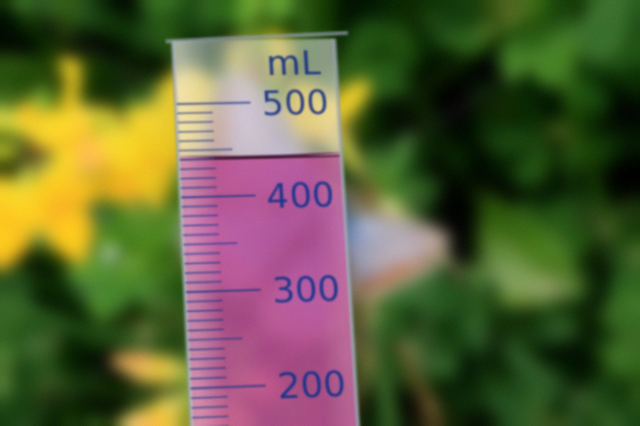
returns mL 440
